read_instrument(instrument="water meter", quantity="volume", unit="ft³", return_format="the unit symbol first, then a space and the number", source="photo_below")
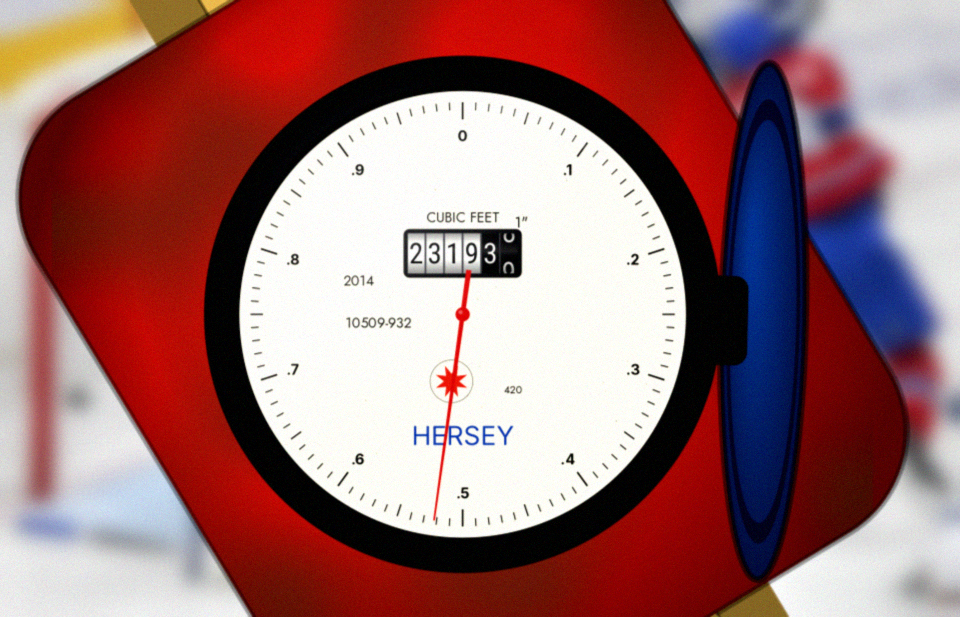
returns ft³ 231938.52
